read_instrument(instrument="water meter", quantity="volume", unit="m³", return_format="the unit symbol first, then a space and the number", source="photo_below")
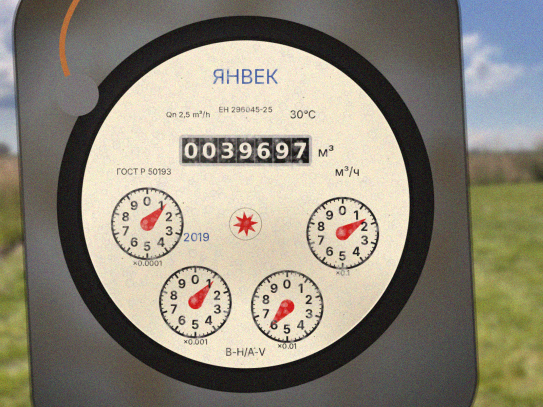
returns m³ 39697.1611
